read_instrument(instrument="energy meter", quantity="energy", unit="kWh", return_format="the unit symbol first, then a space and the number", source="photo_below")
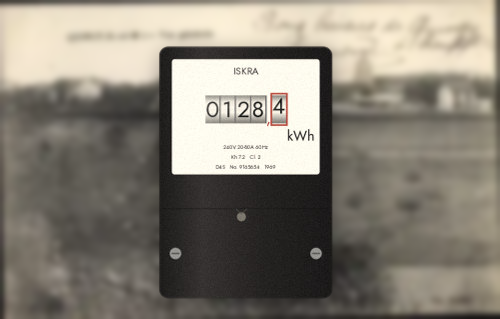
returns kWh 128.4
